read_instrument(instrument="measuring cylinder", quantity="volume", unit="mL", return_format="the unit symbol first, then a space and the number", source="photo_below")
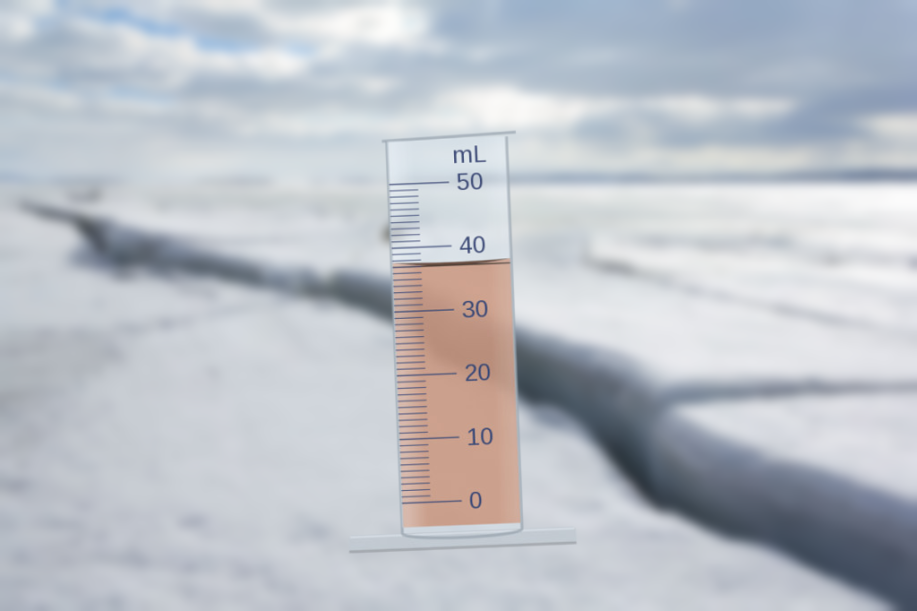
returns mL 37
